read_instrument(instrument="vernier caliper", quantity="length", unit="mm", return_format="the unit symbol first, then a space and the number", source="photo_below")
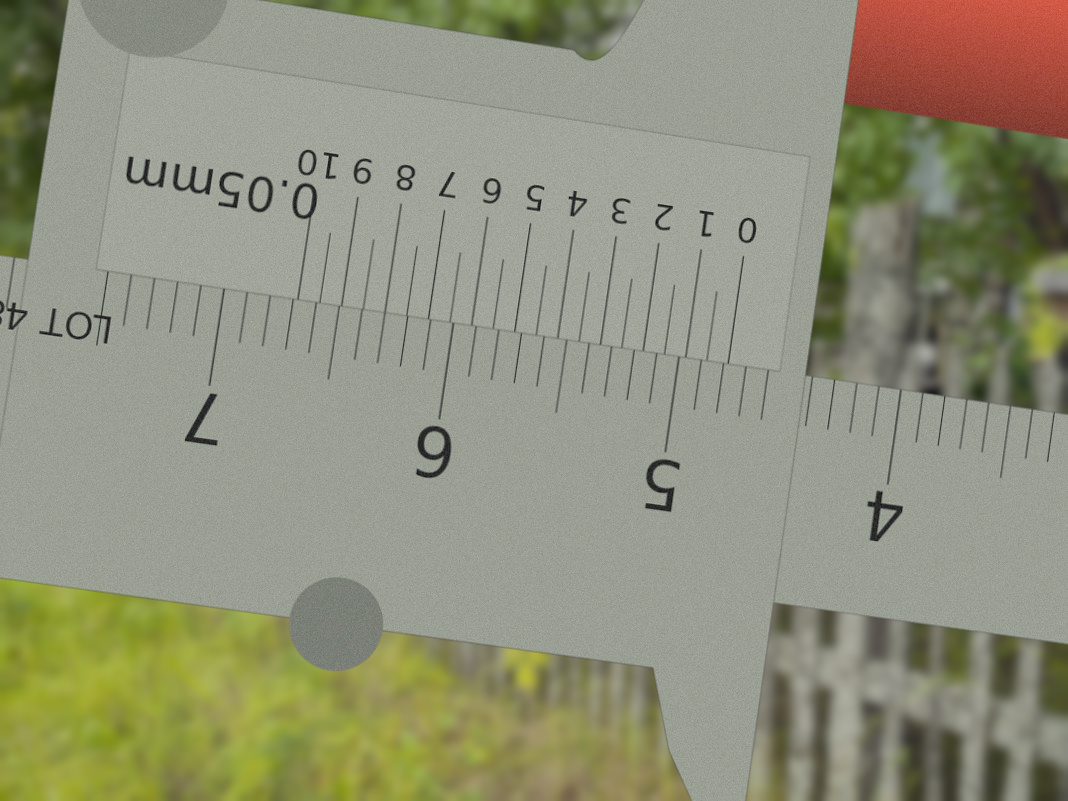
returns mm 47.80
